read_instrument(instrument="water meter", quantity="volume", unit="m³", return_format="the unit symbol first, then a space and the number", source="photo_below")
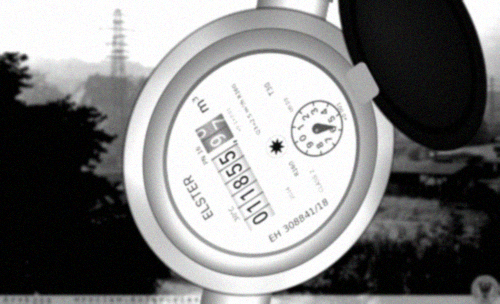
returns m³ 11855.965
